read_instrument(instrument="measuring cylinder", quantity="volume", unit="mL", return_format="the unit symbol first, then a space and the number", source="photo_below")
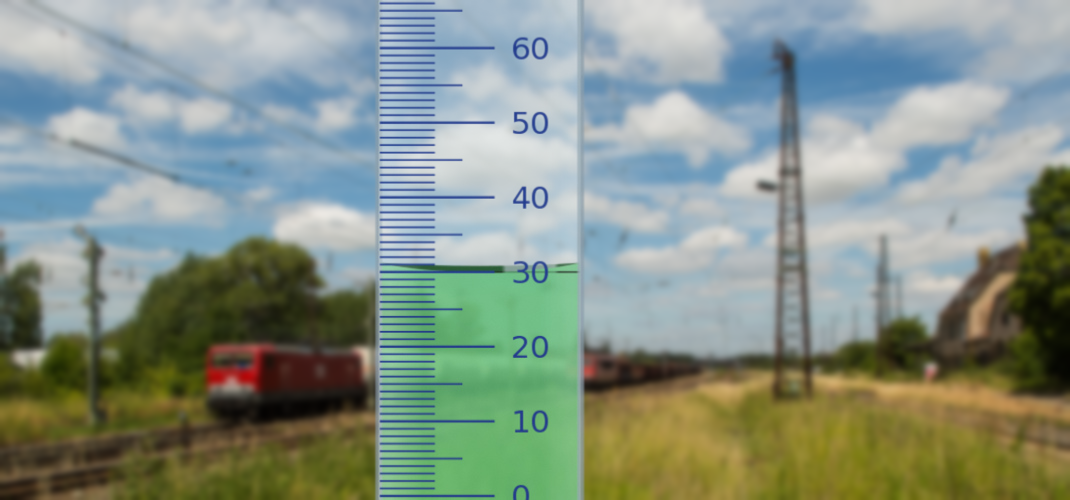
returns mL 30
